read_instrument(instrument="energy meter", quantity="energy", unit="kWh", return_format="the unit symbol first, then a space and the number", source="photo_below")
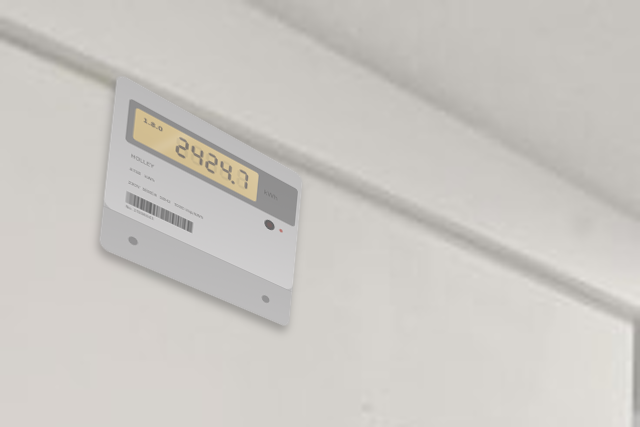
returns kWh 2424.7
